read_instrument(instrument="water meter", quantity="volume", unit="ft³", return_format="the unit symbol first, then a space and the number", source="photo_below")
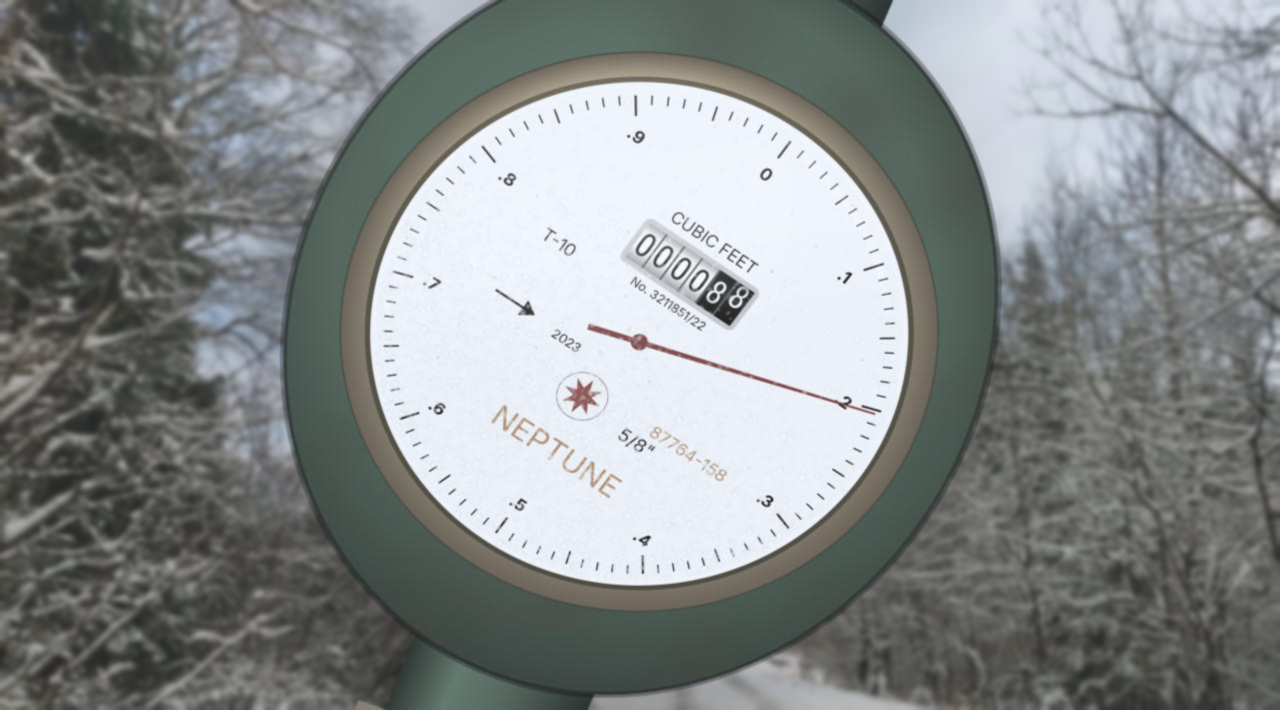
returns ft³ 88.20
